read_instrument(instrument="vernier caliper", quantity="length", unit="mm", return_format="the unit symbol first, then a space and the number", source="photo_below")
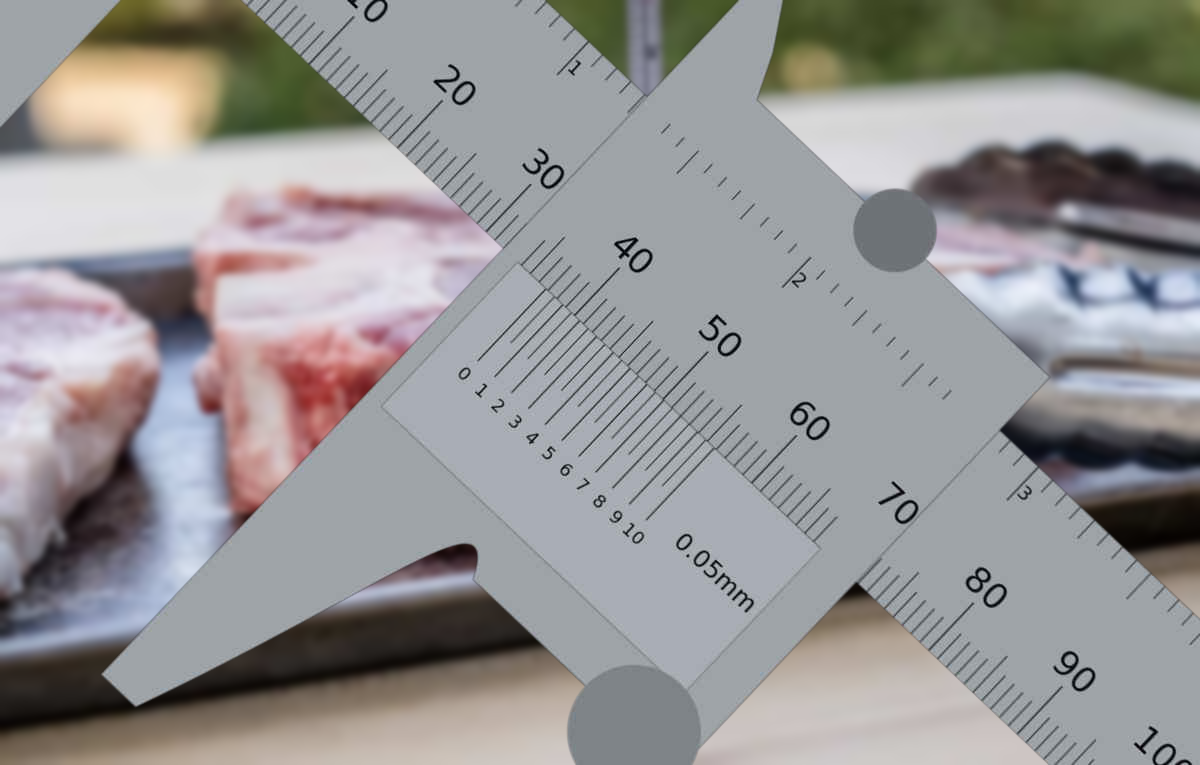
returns mm 36.8
